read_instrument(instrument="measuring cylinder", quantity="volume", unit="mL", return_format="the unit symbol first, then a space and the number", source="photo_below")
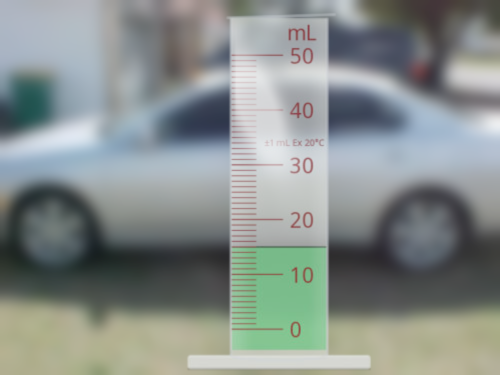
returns mL 15
